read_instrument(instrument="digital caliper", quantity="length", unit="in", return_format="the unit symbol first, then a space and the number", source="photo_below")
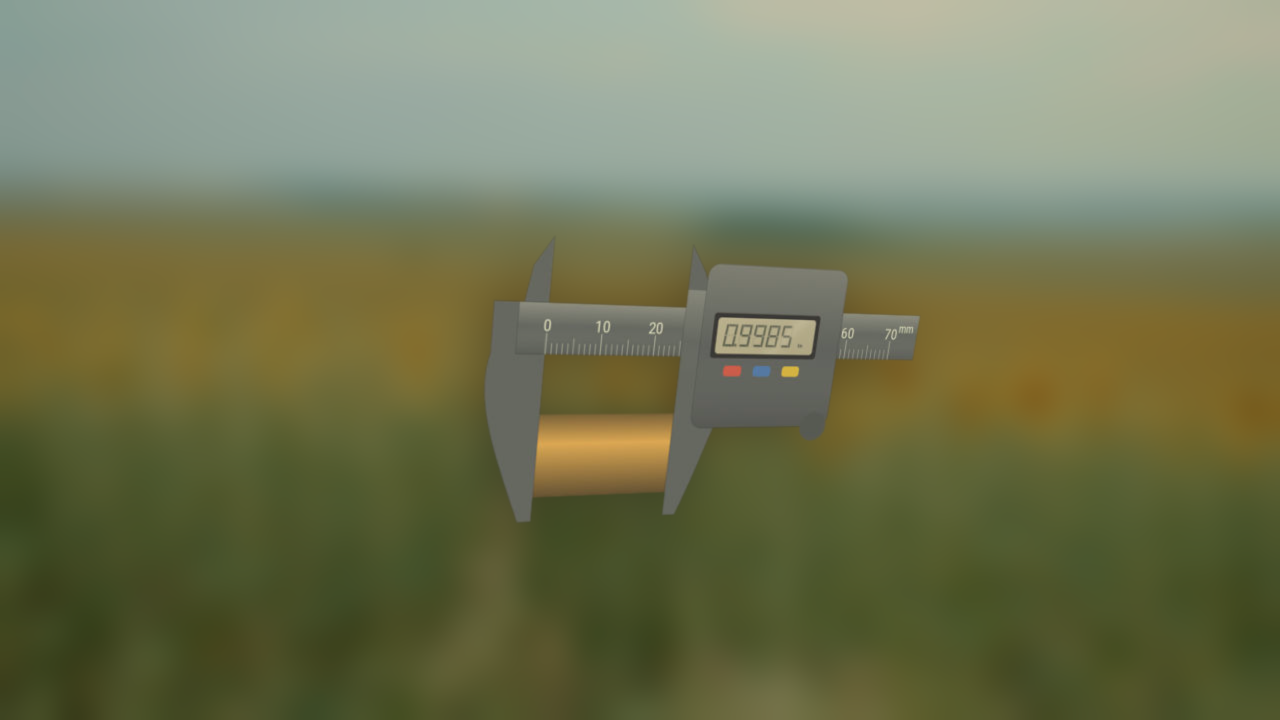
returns in 0.9985
